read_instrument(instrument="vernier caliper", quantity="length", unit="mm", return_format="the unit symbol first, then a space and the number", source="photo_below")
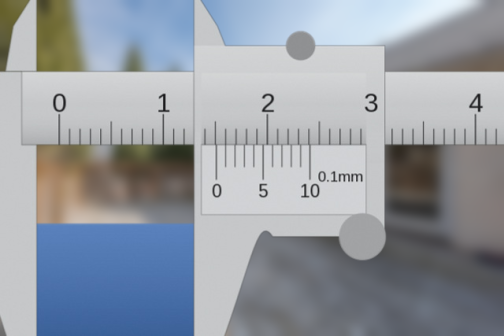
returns mm 15.1
